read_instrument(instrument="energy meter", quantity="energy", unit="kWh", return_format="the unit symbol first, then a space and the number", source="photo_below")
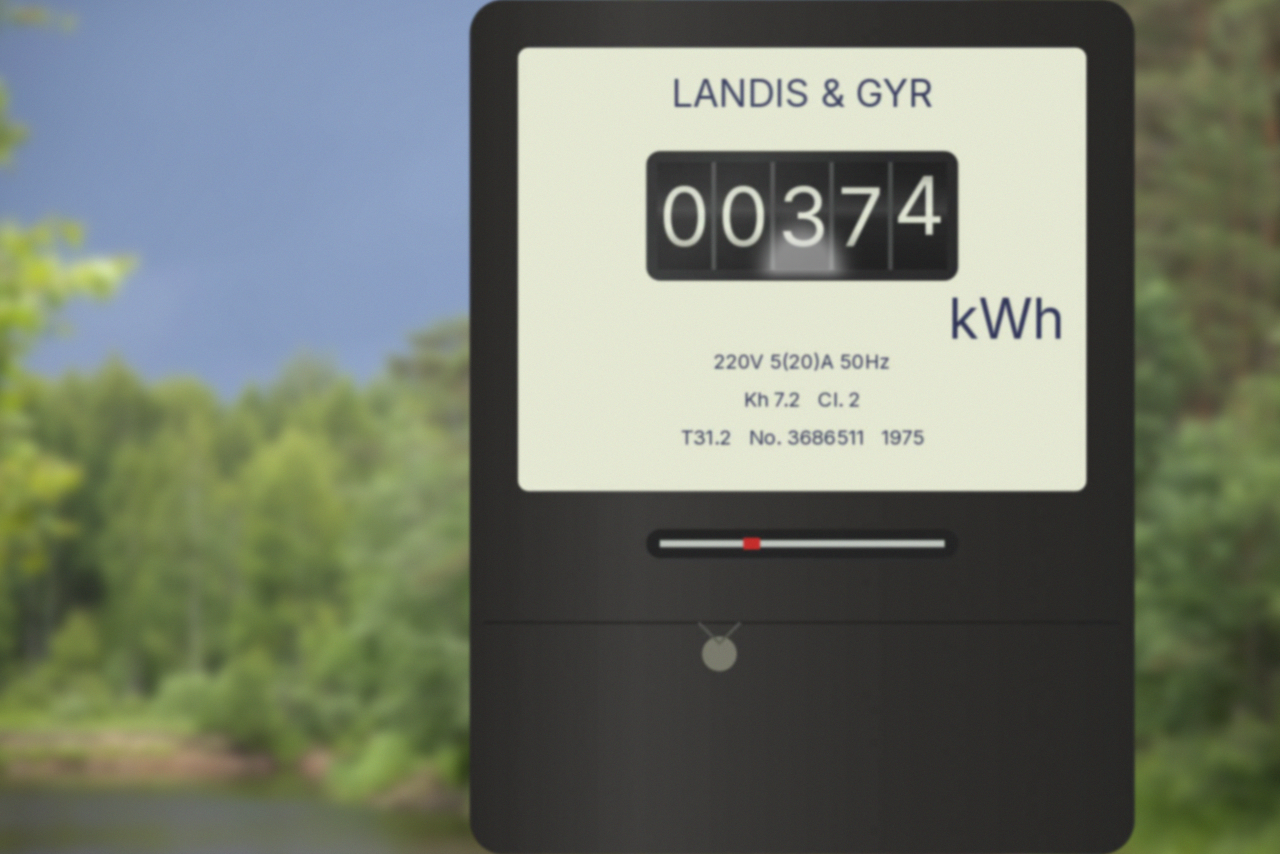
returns kWh 374
